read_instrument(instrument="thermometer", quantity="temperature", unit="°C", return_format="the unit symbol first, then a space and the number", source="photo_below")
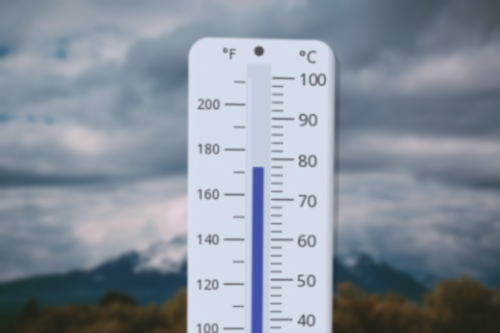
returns °C 78
